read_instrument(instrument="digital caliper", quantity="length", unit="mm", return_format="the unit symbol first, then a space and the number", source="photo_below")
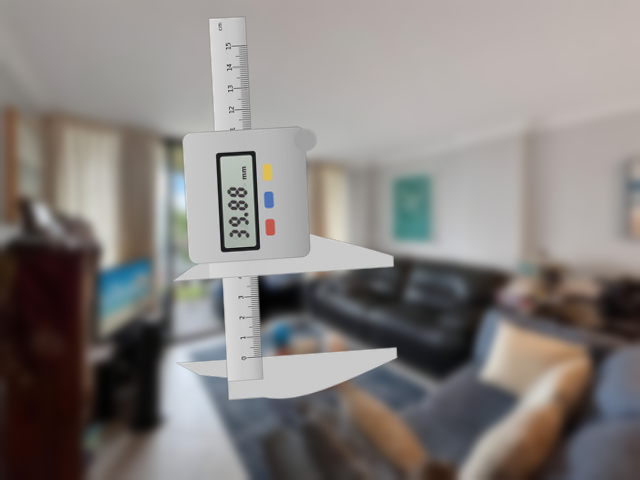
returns mm 39.88
